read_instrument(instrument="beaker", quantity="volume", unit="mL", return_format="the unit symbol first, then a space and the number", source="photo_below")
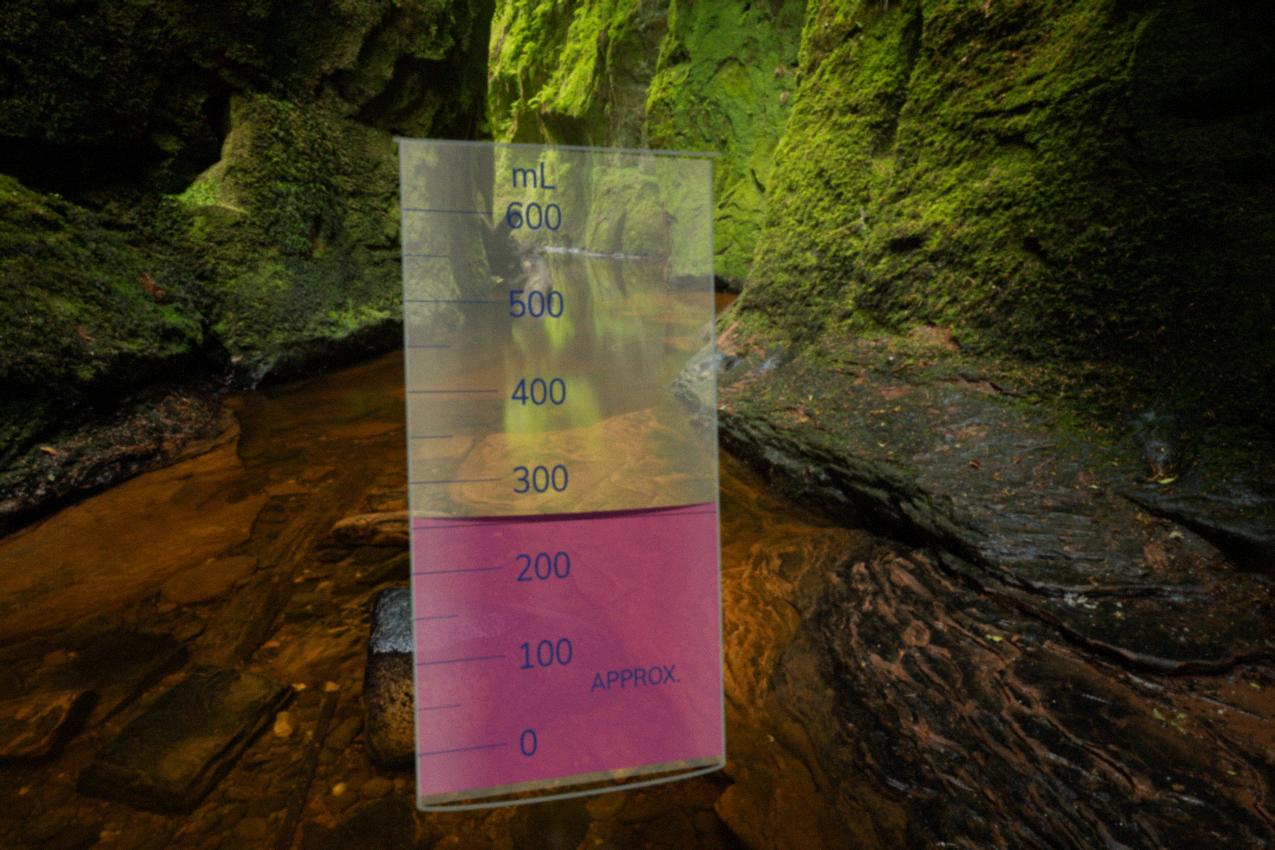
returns mL 250
